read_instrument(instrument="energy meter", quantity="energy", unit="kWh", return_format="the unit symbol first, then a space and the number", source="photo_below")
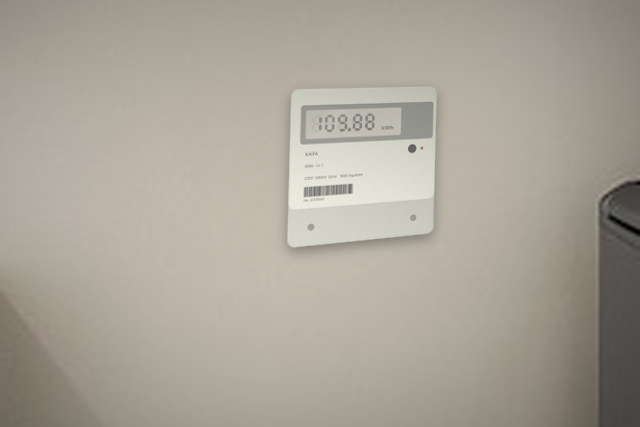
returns kWh 109.88
